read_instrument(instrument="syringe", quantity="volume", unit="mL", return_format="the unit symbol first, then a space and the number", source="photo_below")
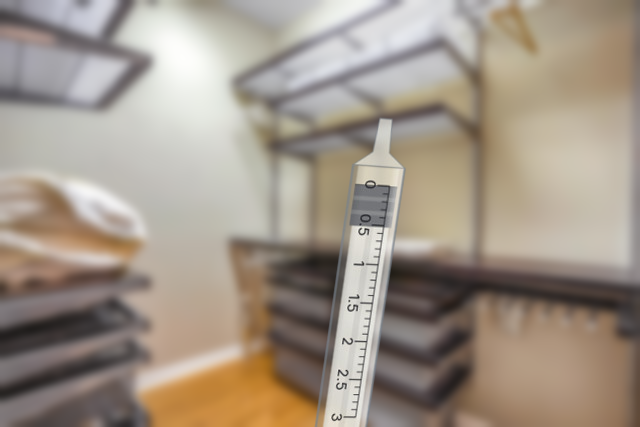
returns mL 0
